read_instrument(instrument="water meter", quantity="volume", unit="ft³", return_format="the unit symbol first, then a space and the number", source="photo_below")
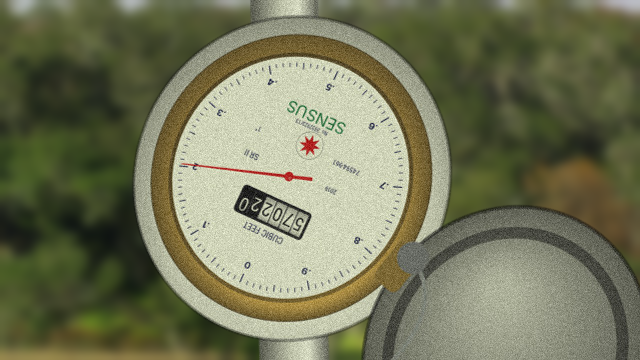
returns ft³ 570220.20
